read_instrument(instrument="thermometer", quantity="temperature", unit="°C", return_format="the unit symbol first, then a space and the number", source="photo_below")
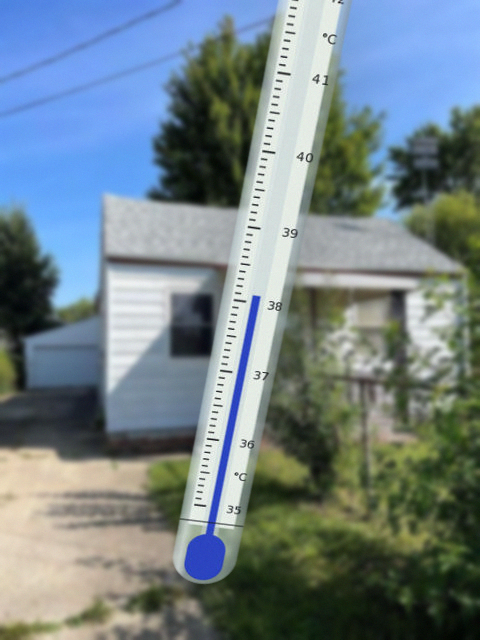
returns °C 38.1
